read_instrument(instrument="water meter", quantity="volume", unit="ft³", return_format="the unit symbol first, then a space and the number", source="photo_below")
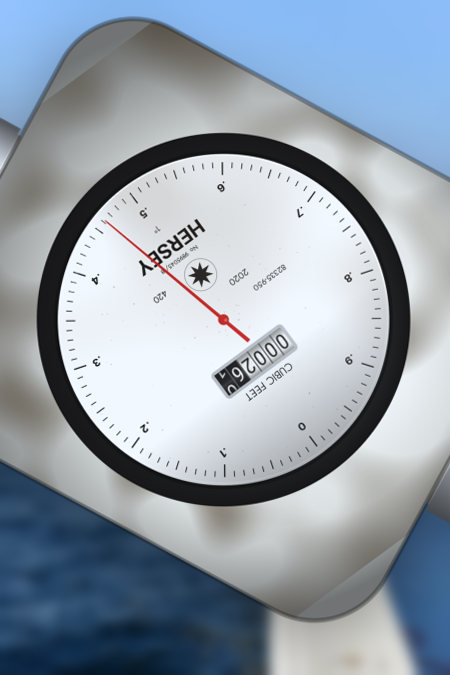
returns ft³ 260.46
